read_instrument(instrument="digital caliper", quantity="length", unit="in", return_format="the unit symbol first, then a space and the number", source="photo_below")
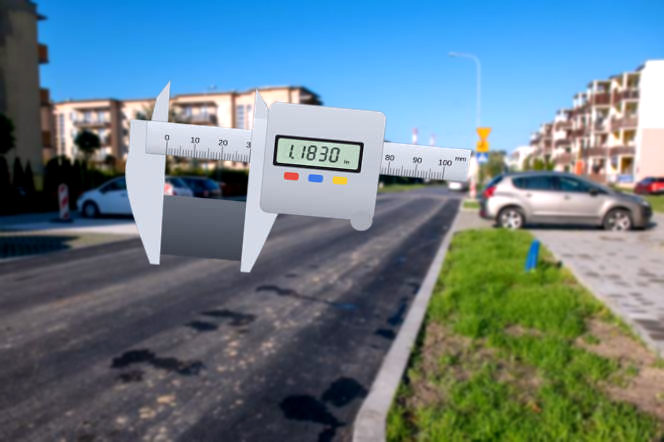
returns in 1.1830
